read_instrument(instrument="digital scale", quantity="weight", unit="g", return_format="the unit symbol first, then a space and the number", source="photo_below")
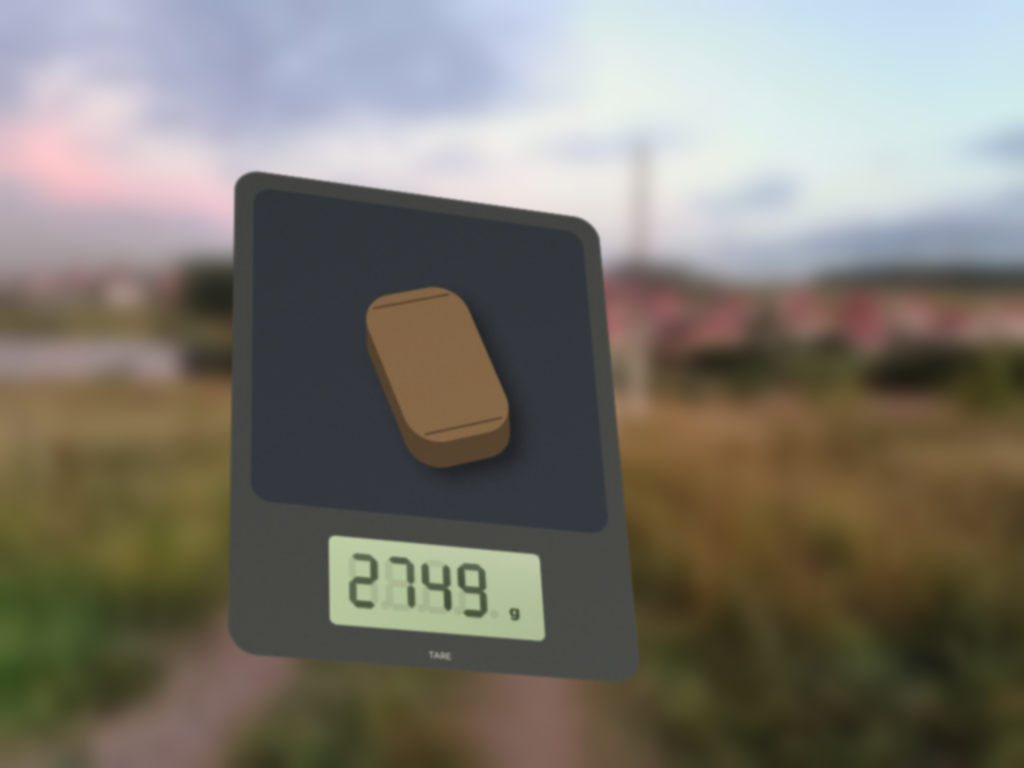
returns g 2749
